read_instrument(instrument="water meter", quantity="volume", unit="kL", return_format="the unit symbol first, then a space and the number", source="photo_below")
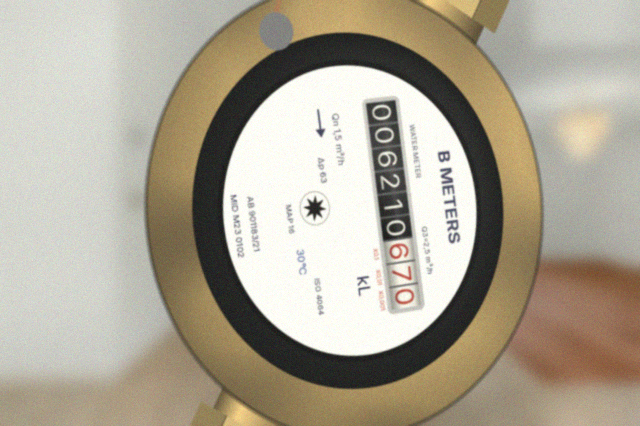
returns kL 6210.670
